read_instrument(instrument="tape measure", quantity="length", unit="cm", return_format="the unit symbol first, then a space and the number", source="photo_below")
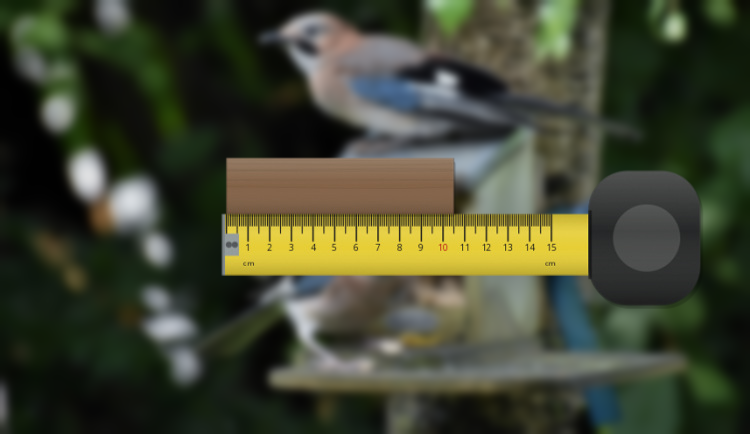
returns cm 10.5
